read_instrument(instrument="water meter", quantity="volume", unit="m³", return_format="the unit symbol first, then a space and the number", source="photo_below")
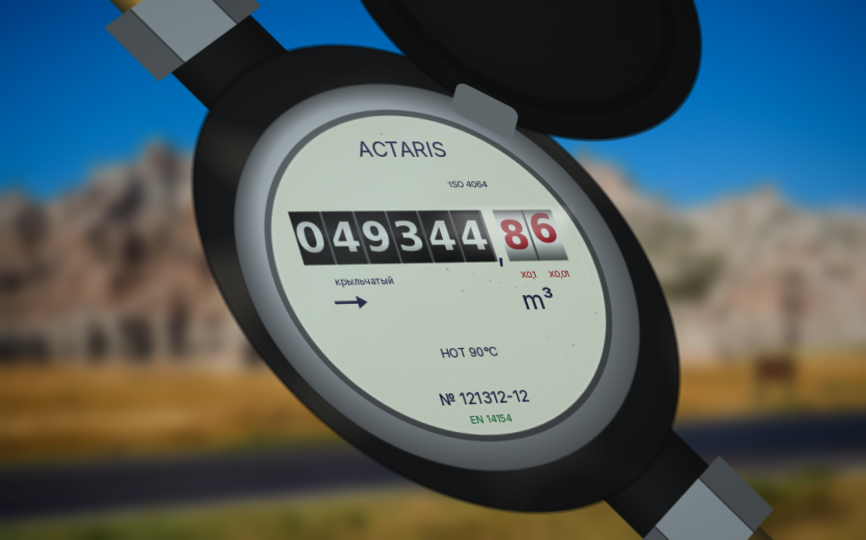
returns m³ 49344.86
